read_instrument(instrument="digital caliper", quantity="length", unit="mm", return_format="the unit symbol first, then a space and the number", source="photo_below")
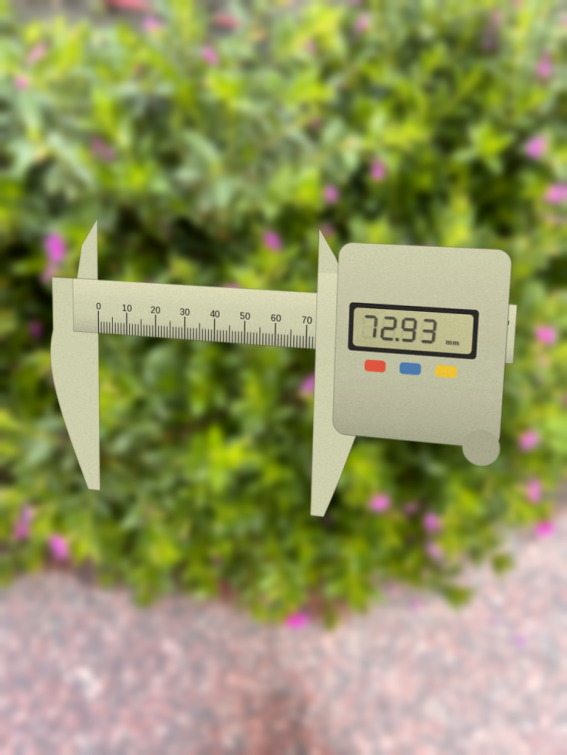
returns mm 72.93
